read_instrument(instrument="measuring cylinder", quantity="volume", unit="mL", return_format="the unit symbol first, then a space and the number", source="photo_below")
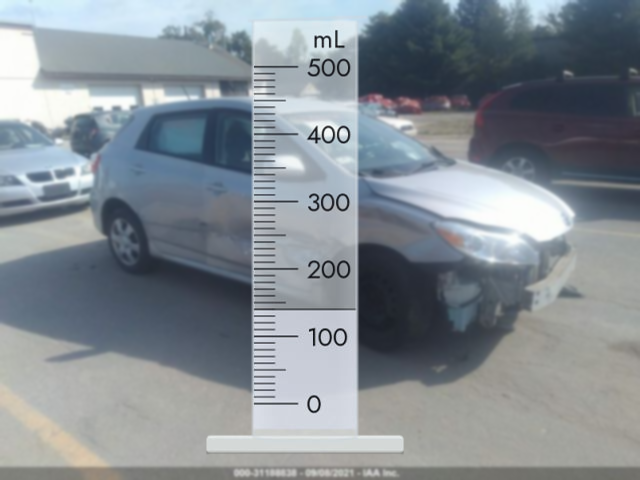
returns mL 140
